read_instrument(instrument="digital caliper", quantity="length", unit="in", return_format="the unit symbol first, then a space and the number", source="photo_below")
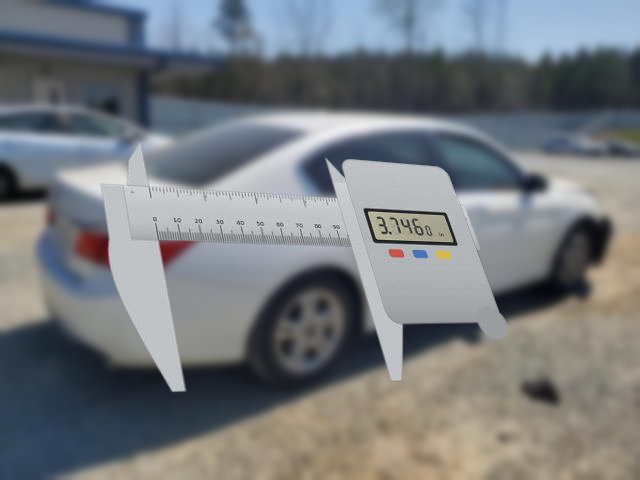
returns in 3.7460
